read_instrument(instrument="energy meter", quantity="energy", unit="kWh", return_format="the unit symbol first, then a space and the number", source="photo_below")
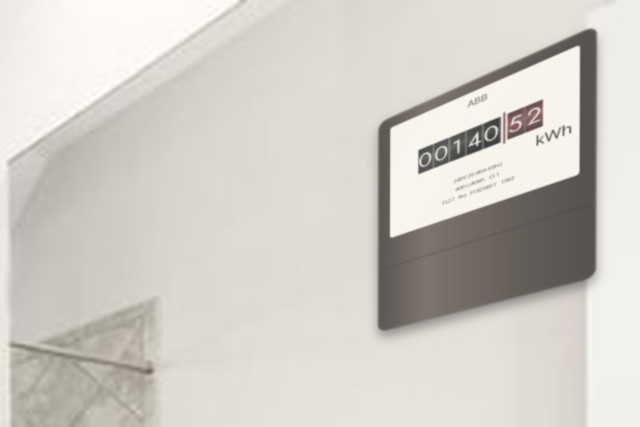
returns kWh 140.52
